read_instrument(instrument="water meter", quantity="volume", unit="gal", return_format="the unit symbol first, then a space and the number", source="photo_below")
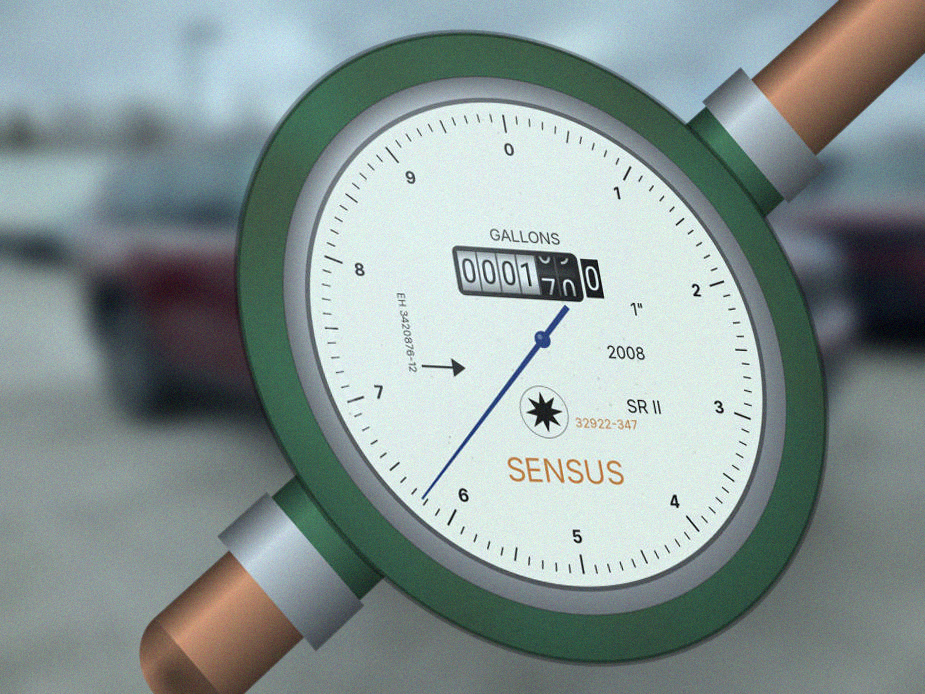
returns gal 1696.2
